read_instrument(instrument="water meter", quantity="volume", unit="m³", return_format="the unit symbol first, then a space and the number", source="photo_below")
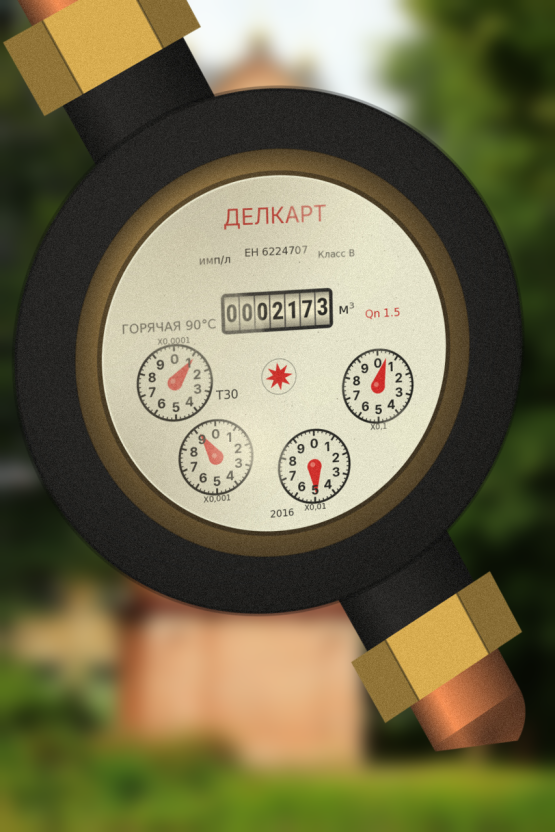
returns m³ 2173.0491
